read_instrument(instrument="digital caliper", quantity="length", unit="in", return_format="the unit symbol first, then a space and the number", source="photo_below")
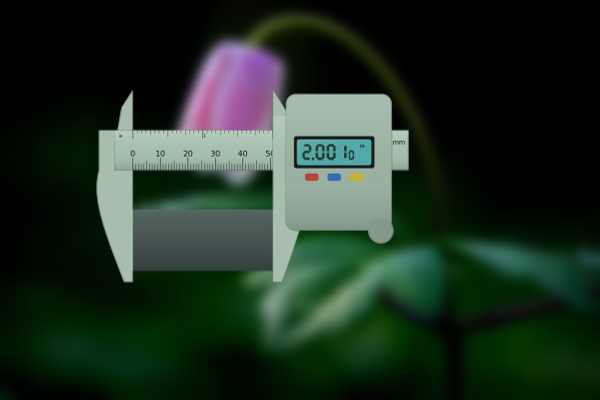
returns in 2.0010
